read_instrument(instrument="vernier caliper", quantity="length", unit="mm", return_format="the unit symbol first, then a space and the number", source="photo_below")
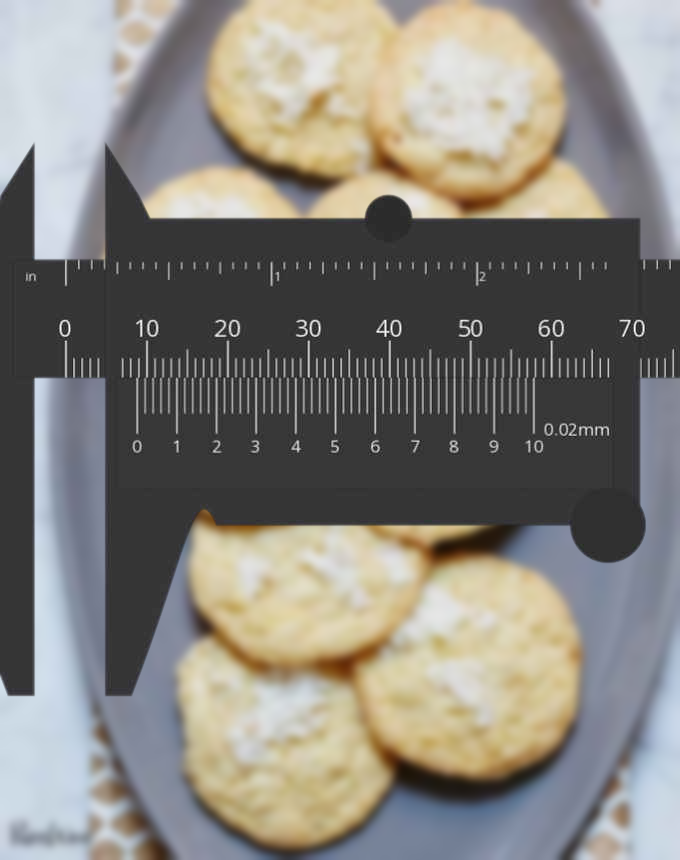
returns mm 8.8
